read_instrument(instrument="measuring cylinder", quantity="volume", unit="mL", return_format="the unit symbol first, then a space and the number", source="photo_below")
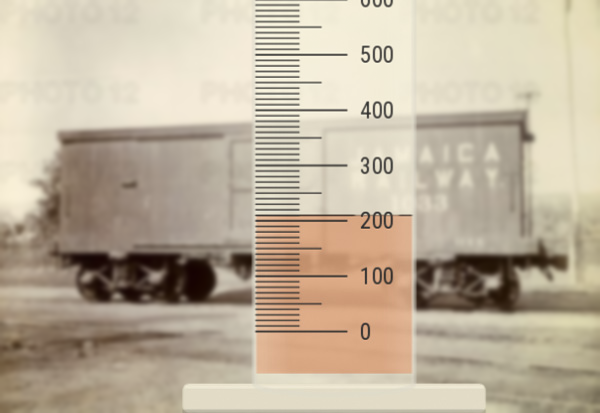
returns mL 210
